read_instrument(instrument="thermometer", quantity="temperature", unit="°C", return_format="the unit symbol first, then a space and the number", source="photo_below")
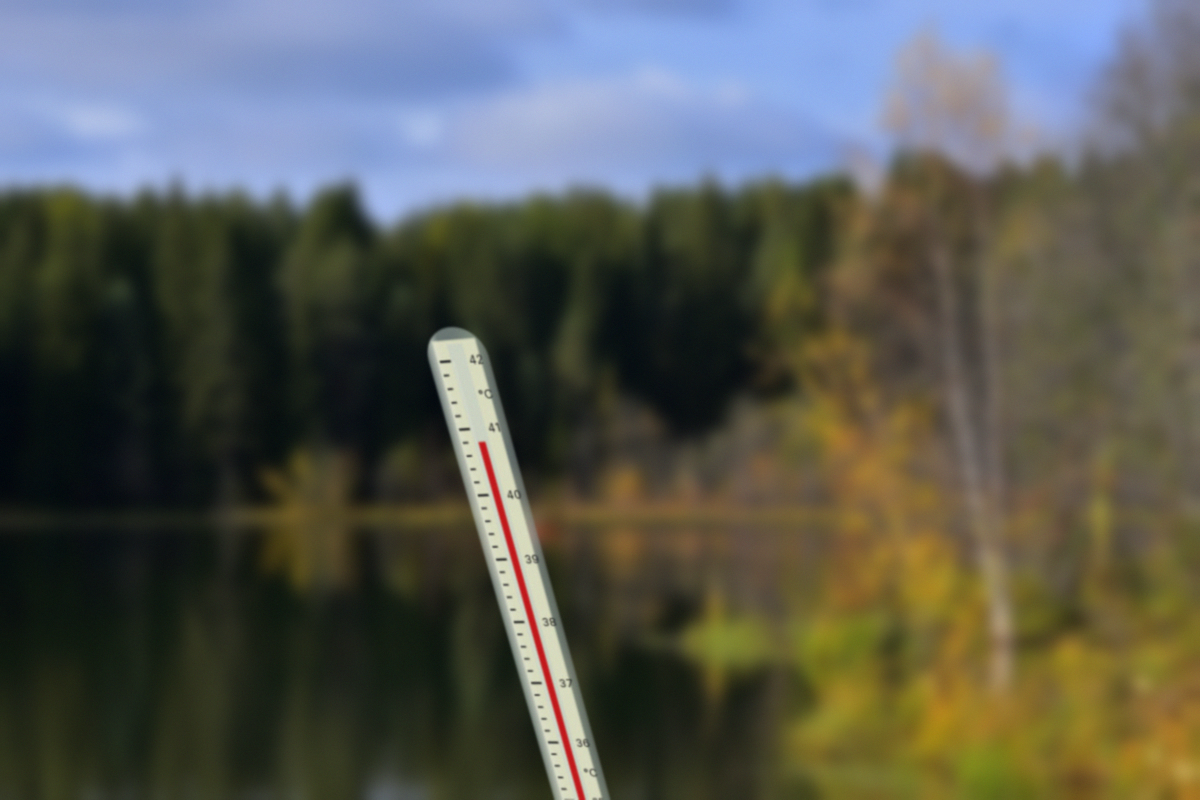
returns °C 40.8
